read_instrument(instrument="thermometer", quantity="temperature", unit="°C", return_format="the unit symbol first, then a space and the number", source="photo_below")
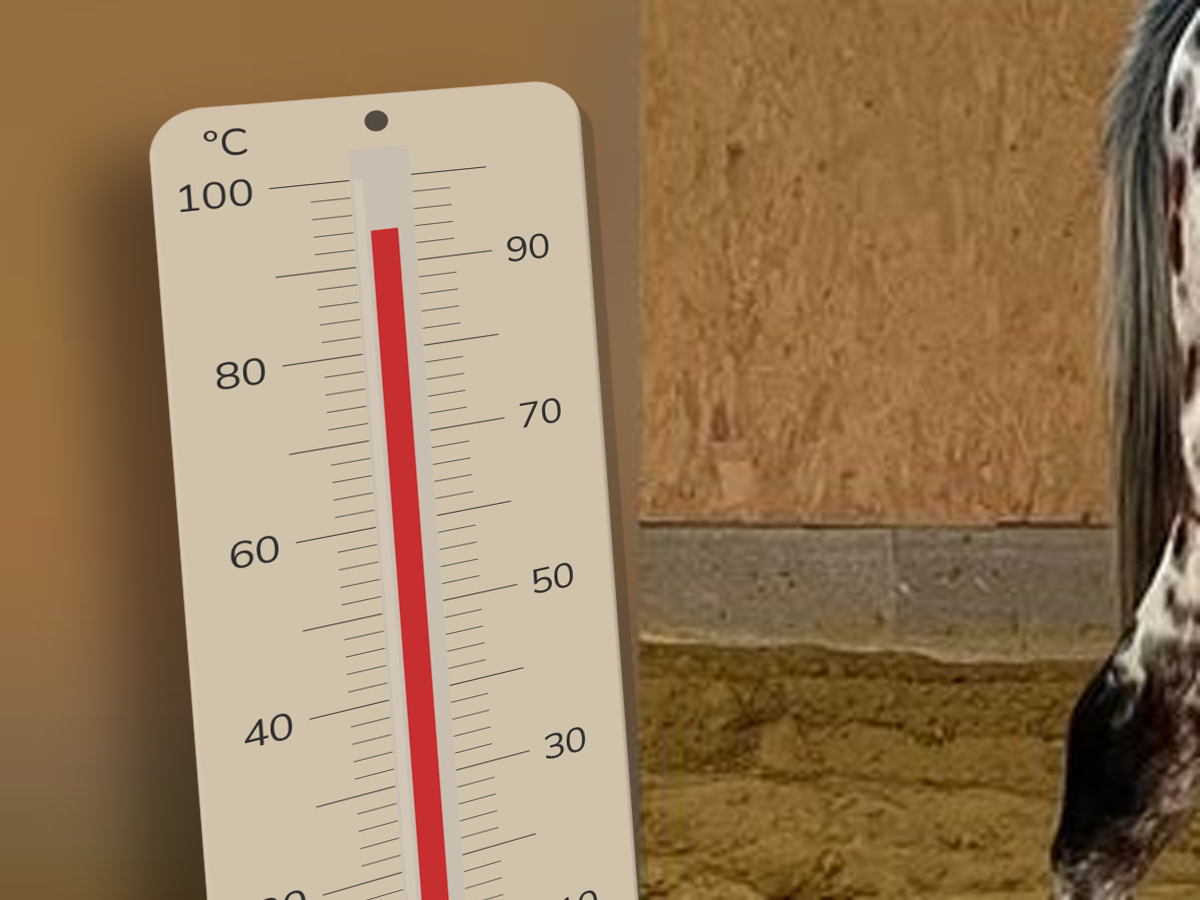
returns °C 94
